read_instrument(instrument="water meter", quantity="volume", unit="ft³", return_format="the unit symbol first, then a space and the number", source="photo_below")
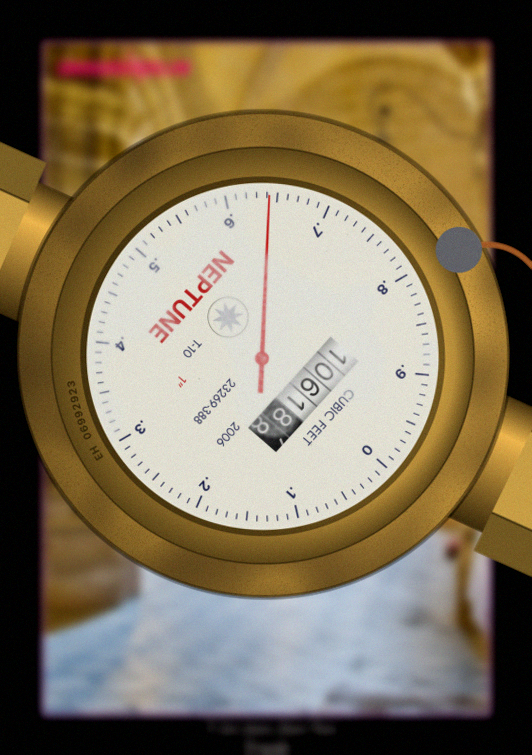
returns ft³ 106187.64
